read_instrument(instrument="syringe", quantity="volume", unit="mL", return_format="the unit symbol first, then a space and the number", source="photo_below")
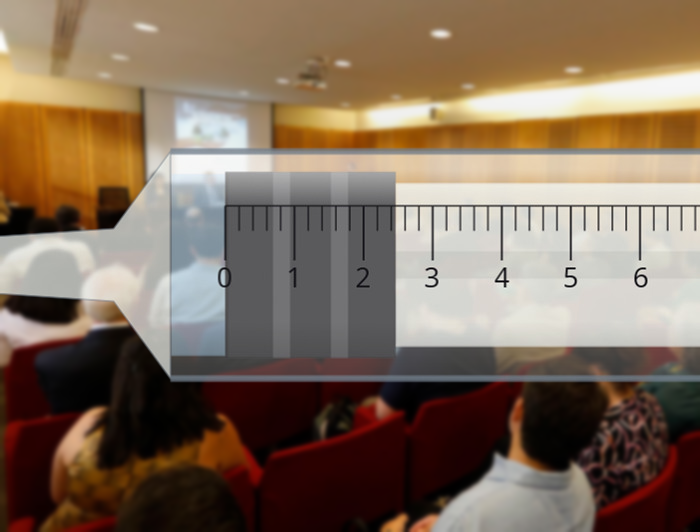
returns mL 0
